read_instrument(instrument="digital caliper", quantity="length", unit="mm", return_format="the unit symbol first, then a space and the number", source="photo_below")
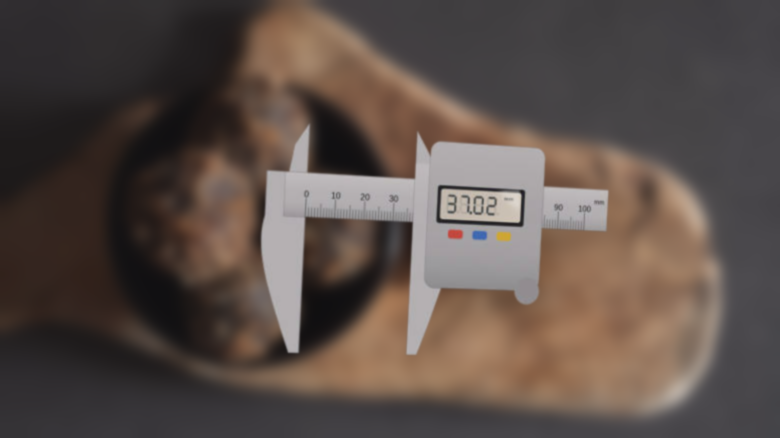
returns mm 37.02
